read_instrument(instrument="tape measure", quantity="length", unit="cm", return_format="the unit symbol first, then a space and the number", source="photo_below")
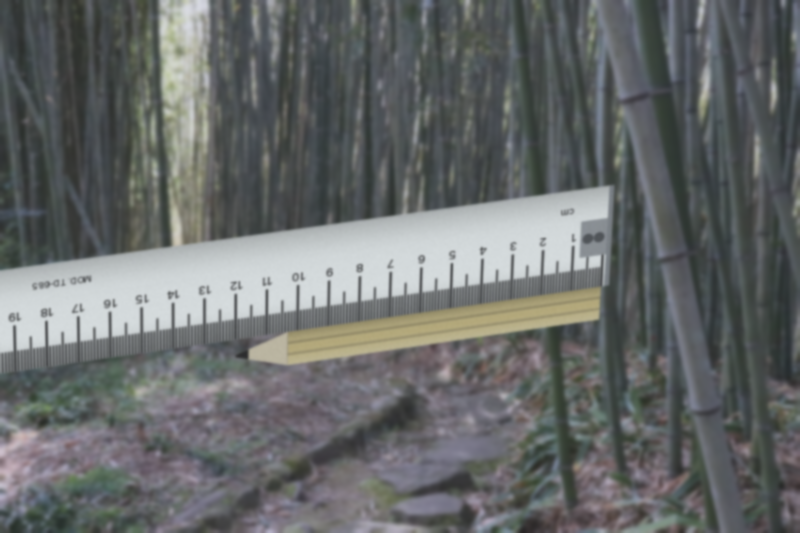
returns cm 12
